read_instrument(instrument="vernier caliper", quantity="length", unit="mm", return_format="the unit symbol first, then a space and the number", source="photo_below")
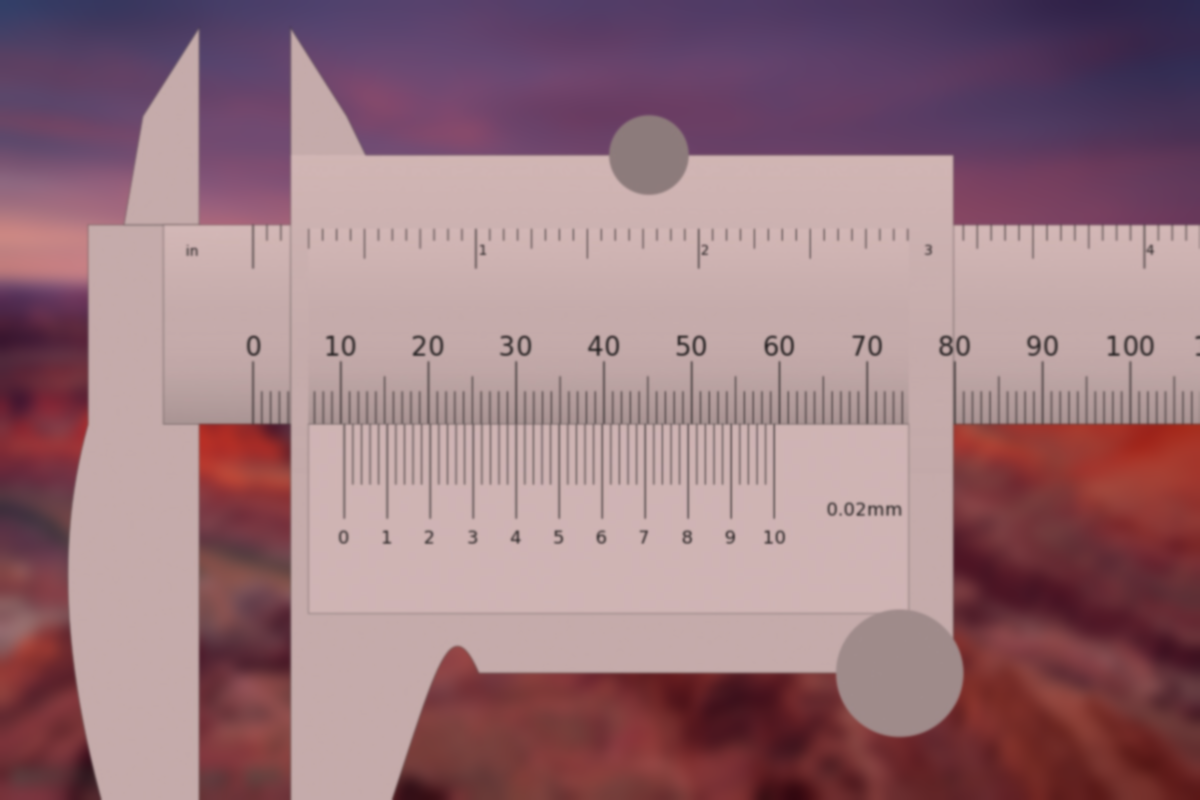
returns mm 10.4
